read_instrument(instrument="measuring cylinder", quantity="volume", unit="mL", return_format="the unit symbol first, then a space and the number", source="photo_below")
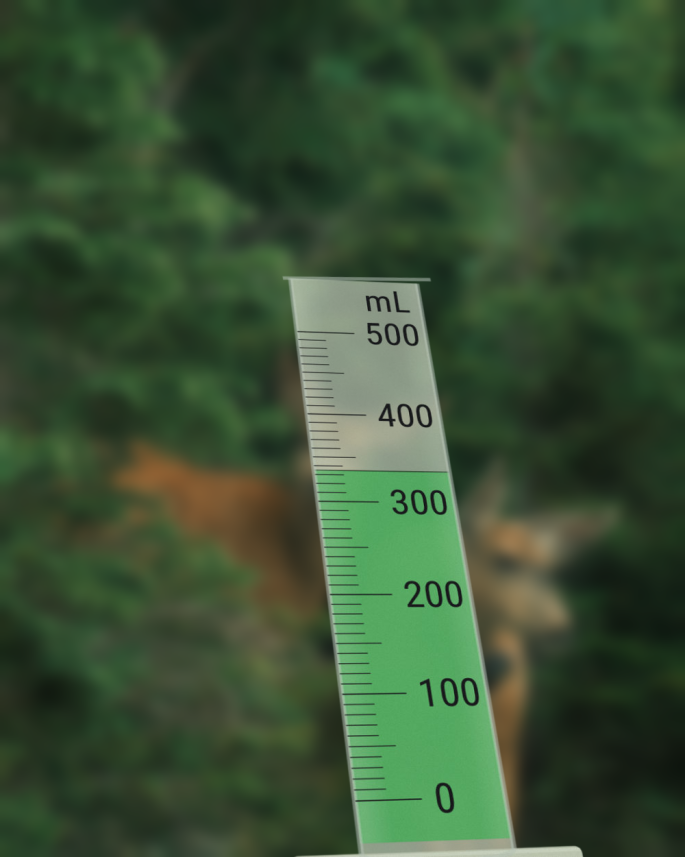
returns mL 335
